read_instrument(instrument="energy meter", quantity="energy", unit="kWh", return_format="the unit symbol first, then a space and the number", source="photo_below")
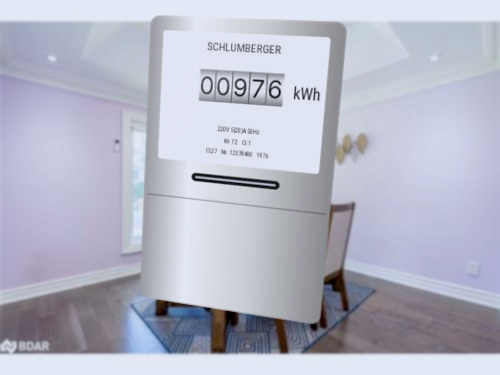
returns kWh 976
